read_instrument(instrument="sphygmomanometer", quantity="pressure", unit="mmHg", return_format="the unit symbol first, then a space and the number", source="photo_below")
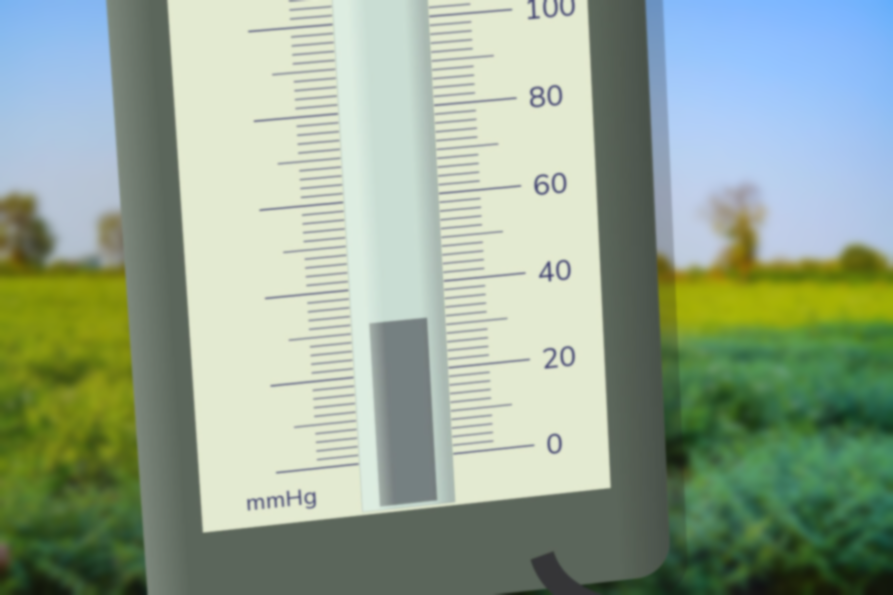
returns mmHg 32
